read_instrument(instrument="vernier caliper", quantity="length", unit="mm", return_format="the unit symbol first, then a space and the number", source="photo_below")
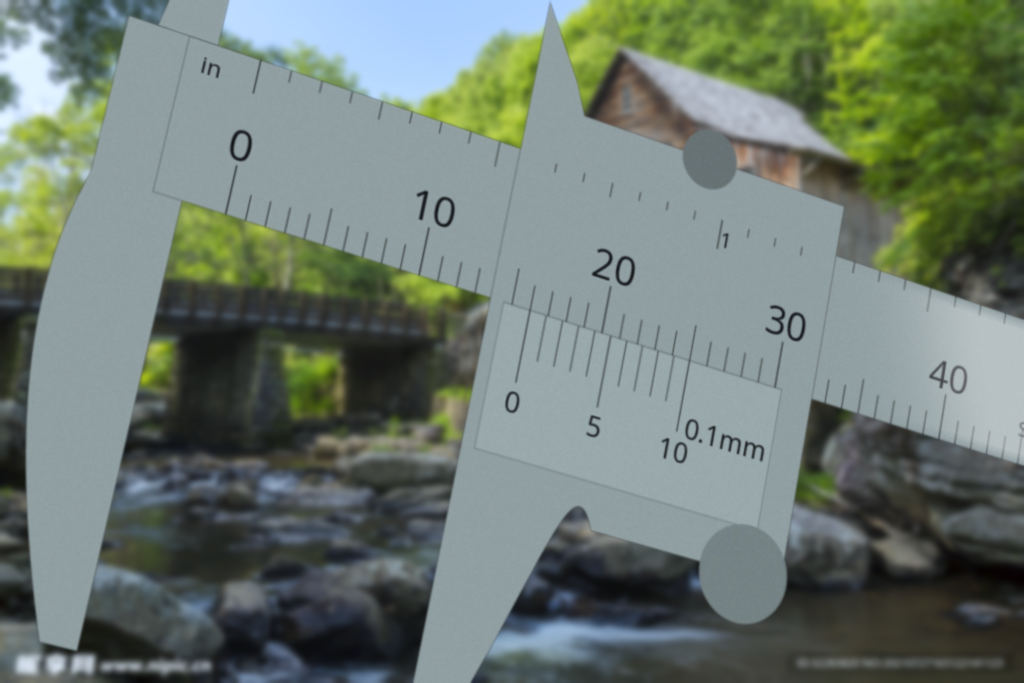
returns mm 16.0
